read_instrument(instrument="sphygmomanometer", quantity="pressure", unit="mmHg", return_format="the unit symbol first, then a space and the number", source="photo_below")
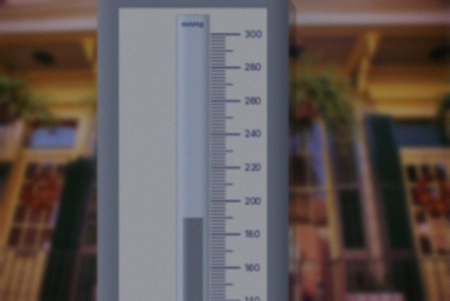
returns mmHg 190
